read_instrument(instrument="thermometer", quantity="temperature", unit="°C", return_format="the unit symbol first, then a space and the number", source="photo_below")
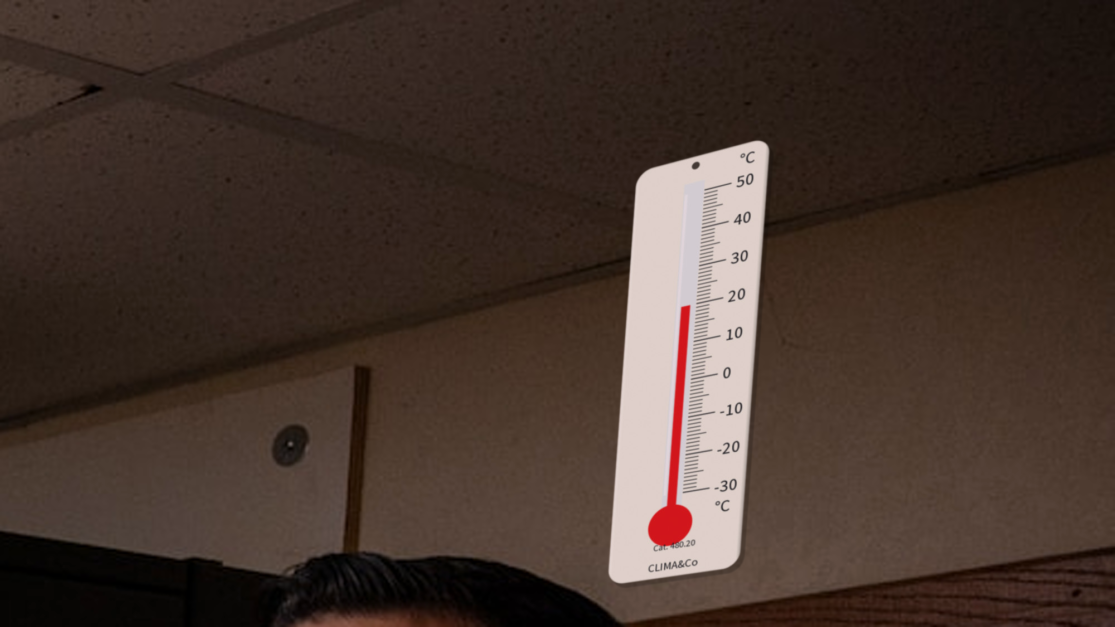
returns °C 20
